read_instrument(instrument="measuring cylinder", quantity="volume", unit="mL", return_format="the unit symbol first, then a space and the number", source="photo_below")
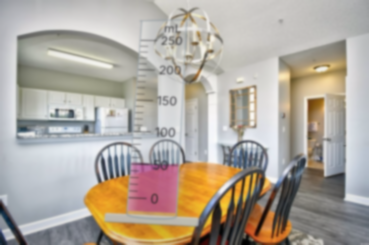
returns mL 50
